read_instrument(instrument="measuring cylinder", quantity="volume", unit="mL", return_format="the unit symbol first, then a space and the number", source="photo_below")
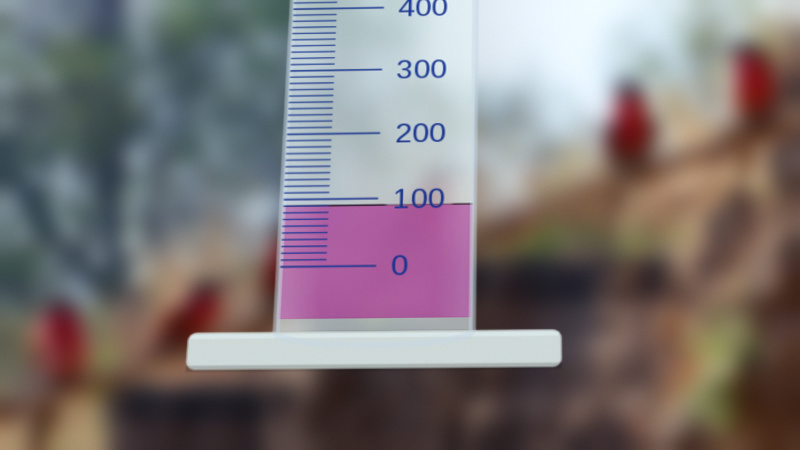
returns mL 90
